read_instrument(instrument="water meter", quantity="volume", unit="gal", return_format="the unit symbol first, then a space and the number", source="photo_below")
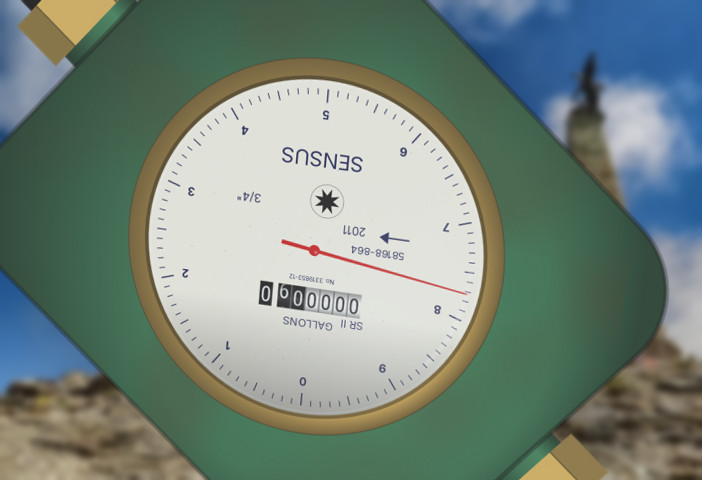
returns gal 87.7
